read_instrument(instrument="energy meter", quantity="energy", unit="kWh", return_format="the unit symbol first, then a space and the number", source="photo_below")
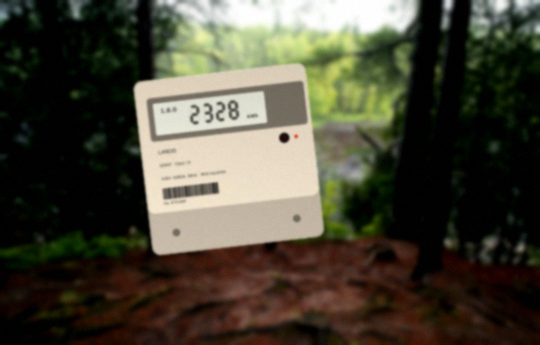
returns kWh 2328
